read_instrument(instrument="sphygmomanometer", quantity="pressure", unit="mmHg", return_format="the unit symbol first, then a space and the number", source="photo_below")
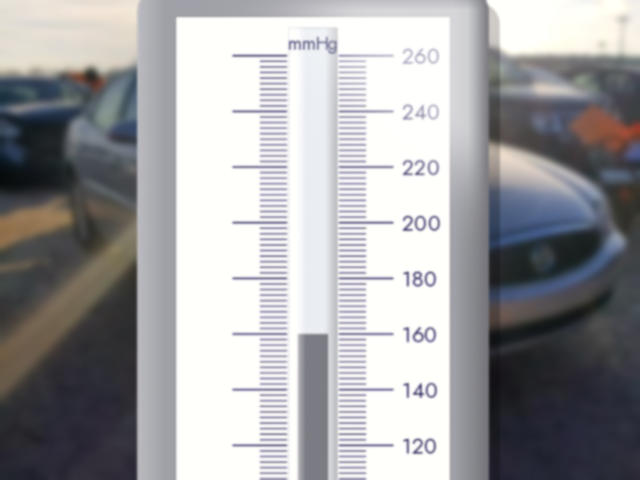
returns mmHg 160
